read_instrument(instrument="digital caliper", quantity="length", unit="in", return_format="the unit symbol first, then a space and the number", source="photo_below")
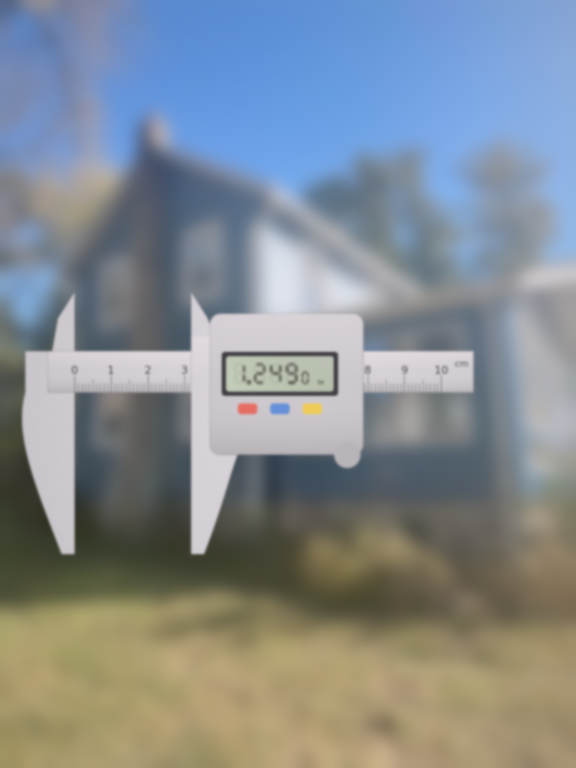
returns in 1.2490
